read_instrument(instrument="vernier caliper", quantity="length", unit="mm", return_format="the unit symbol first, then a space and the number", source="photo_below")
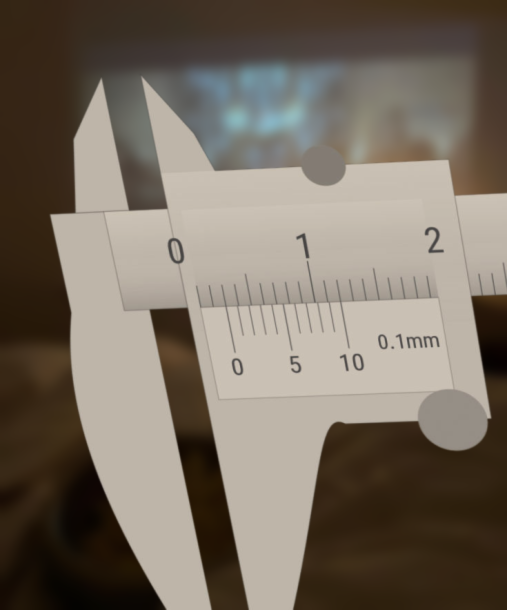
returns mm 3.0
